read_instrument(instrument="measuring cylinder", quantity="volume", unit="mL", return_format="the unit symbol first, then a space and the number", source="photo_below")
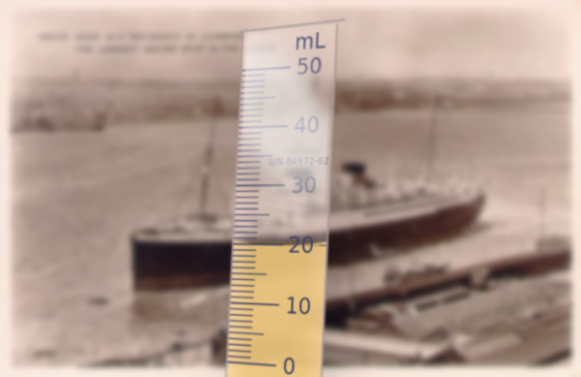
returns mL 20
